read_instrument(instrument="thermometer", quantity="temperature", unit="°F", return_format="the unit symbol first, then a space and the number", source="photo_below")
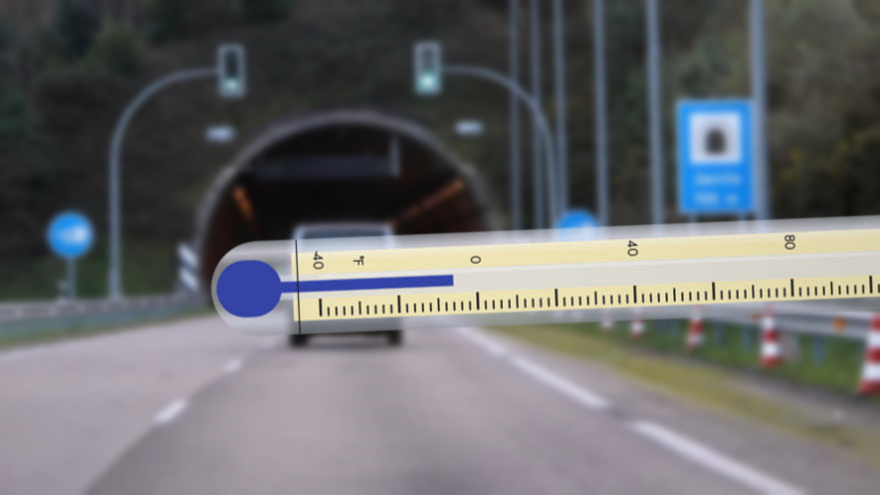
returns °F -6
